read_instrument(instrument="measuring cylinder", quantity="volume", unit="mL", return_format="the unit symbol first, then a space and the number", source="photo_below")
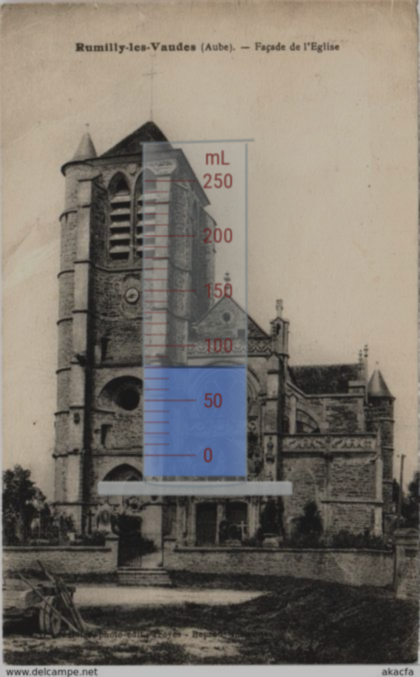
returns mL 80
